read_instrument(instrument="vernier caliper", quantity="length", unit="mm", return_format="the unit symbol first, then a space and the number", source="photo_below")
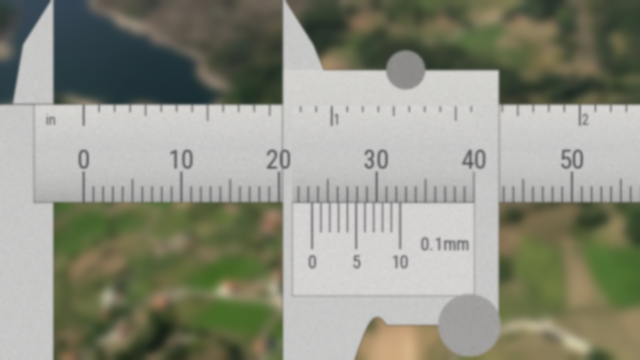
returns mm 23.4
